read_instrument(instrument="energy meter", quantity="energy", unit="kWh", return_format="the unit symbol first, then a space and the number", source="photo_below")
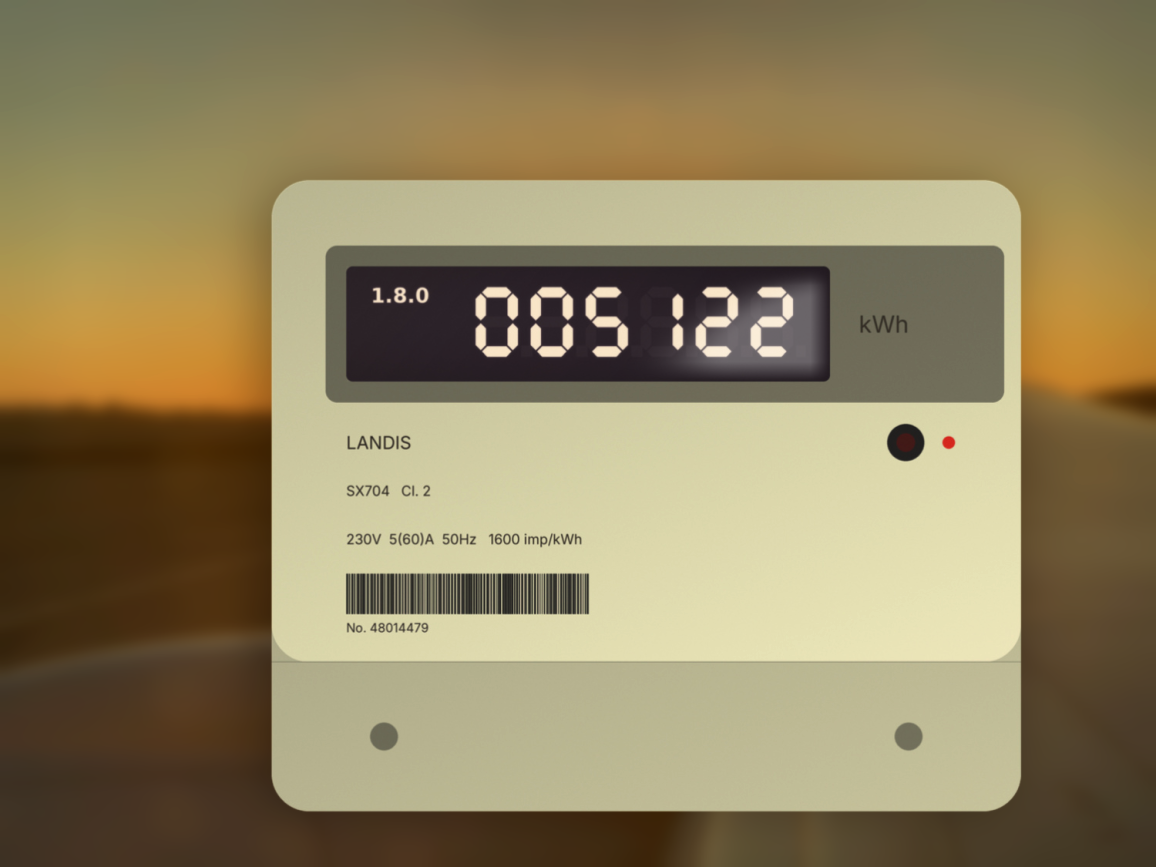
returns kWh 5122
